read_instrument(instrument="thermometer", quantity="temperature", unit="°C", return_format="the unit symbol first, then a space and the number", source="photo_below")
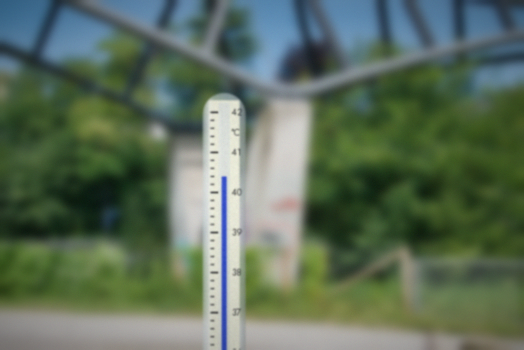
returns °C 40.4
